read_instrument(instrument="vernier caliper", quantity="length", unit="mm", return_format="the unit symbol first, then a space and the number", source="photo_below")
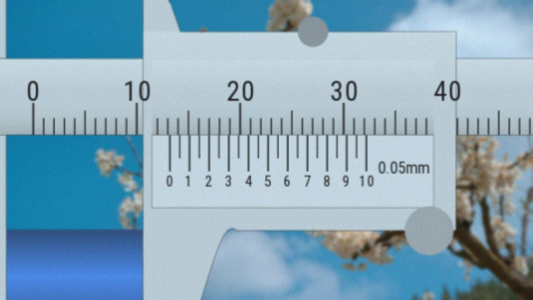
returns mm 13.2
